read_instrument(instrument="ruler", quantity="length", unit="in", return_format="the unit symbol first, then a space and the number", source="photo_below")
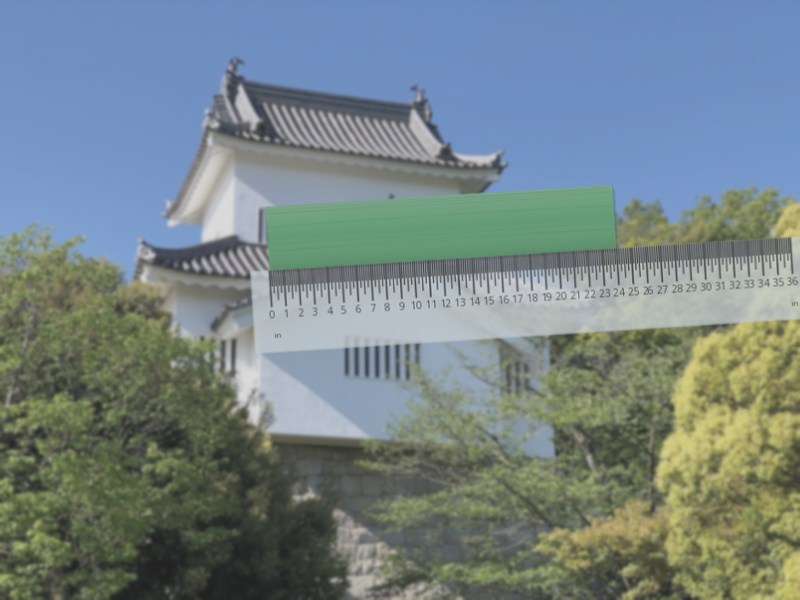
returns in 24
